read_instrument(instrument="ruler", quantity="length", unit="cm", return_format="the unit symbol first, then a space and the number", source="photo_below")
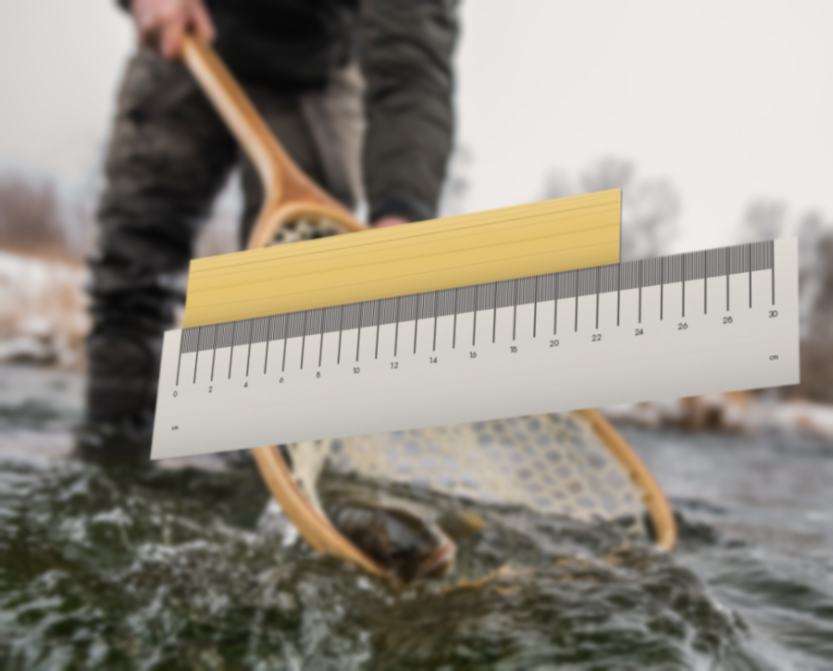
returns cm 23
